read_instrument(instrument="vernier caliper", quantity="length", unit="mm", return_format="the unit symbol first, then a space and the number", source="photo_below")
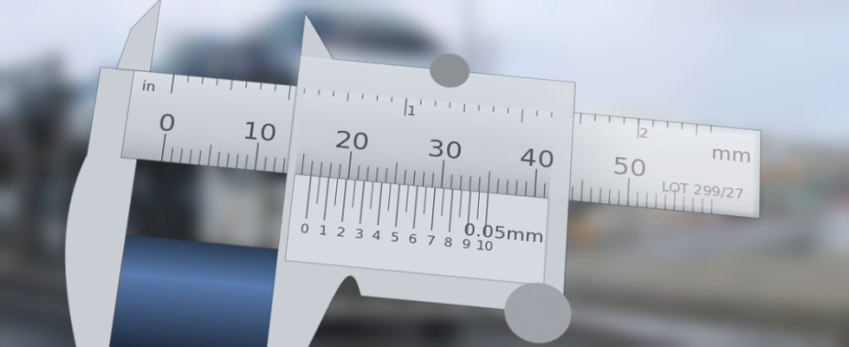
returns mm 16.0
